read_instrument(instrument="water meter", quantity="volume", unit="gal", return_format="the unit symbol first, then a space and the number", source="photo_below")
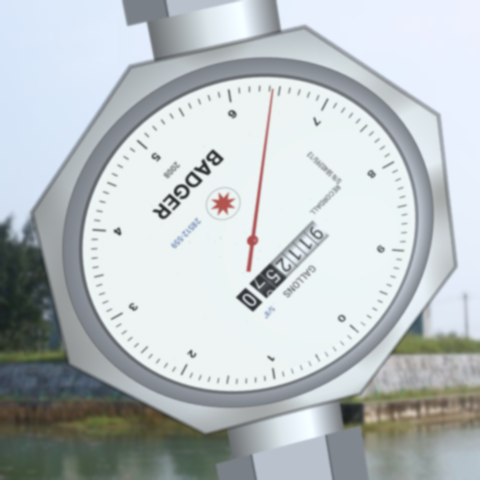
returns gal 9112566.4
